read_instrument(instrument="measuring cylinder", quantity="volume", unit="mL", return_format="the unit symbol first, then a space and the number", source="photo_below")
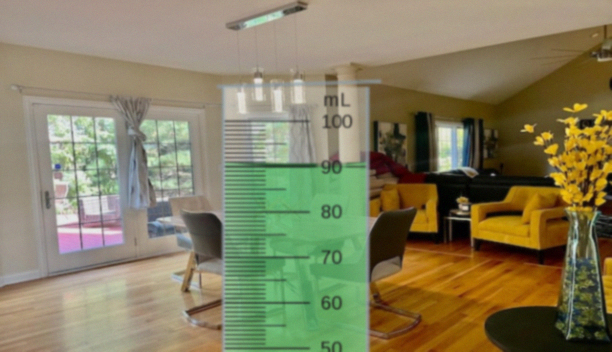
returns mL 90
